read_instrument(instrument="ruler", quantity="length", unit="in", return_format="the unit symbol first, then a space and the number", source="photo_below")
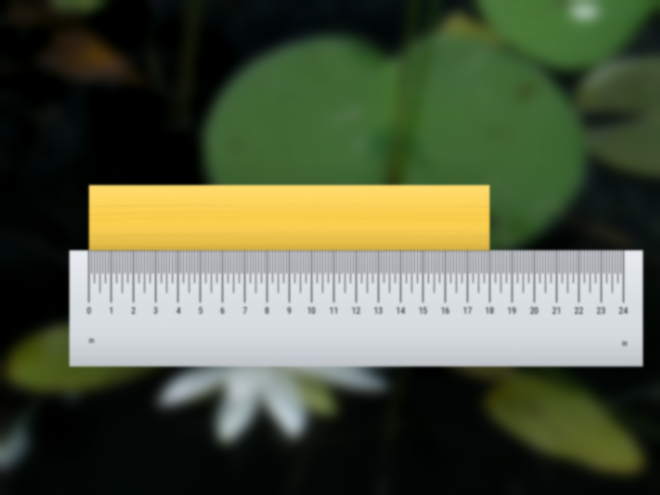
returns in 18
